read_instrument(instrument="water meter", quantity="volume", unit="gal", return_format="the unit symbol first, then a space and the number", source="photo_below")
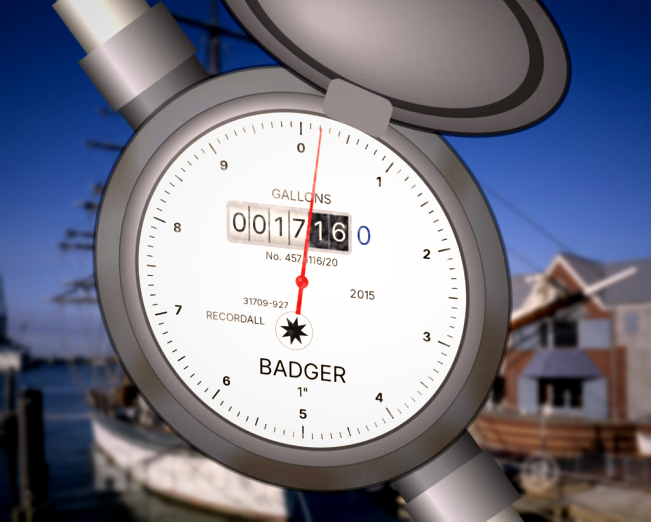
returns gal 17160.2
